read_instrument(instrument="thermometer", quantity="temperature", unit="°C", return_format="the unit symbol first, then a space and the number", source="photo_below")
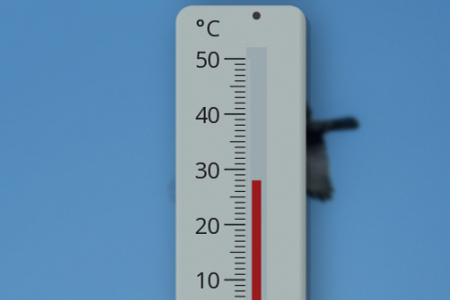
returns °C 28
